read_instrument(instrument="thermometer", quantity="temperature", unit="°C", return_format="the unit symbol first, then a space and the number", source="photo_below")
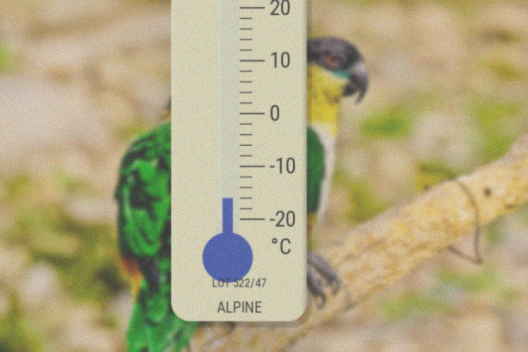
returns °C -16
